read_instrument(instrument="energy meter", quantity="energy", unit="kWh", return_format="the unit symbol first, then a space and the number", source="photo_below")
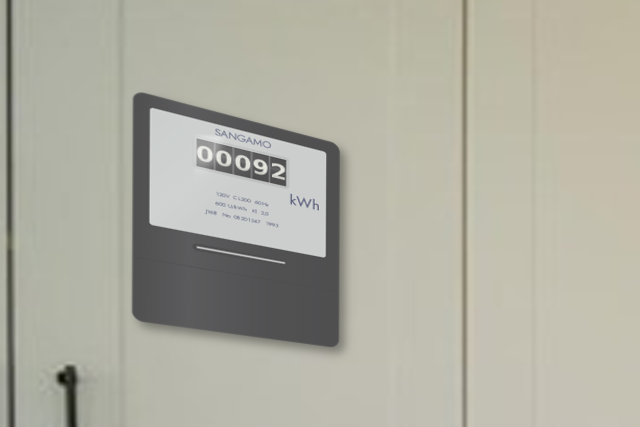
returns kWh 92
